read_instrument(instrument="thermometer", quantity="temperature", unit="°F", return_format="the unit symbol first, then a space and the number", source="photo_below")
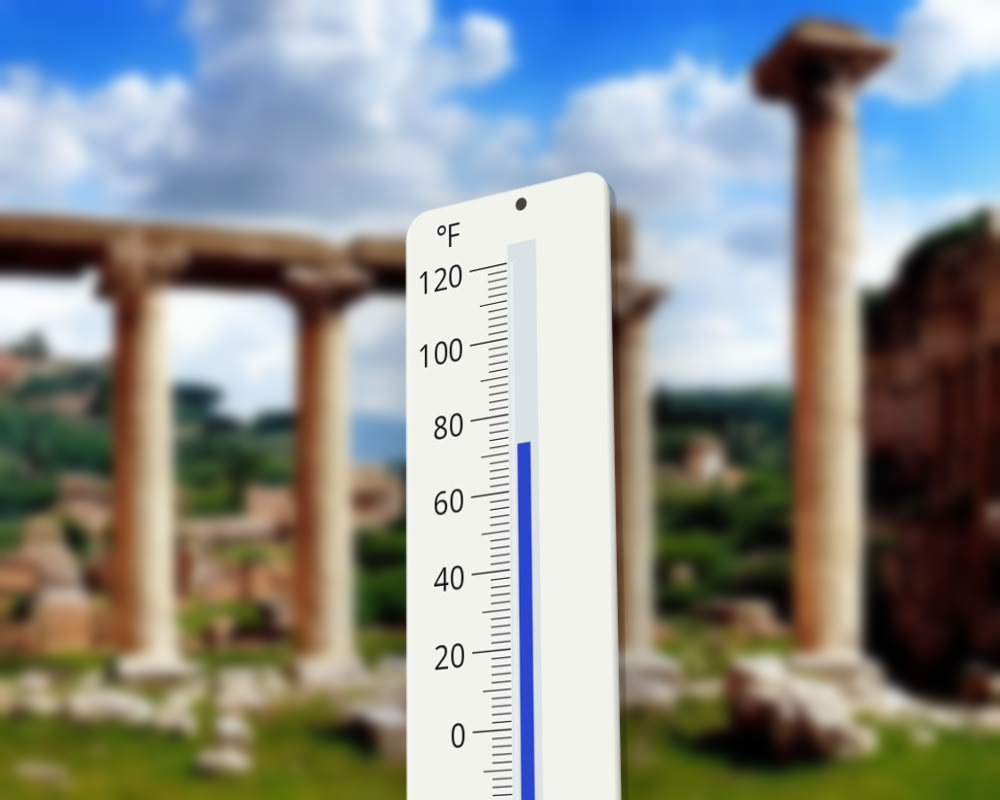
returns °F 72
